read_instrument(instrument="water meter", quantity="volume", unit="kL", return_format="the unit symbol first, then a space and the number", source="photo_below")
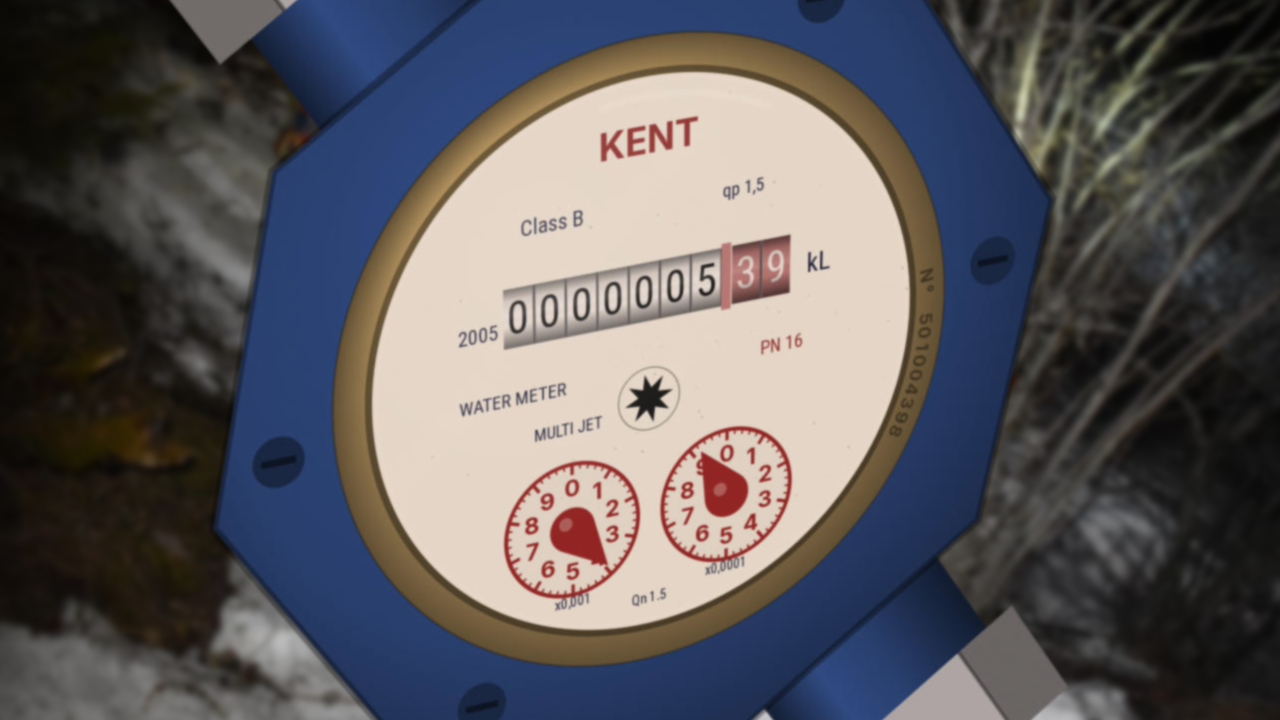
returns kL 5.3939
